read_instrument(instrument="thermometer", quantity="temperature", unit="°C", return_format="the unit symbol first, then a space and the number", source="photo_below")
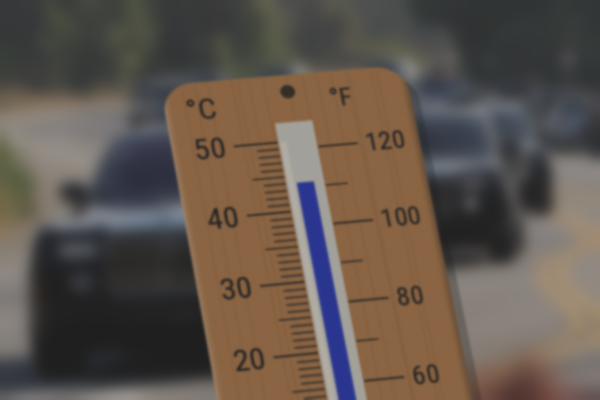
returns °C 44
